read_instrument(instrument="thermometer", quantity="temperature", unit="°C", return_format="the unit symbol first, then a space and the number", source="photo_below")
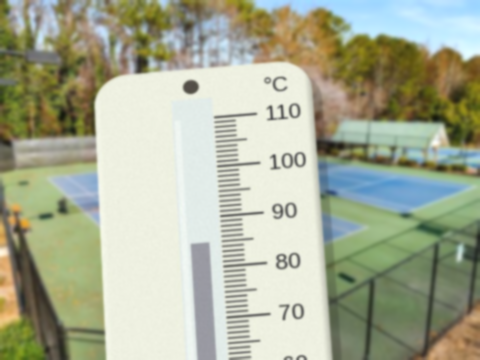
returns °C 85
